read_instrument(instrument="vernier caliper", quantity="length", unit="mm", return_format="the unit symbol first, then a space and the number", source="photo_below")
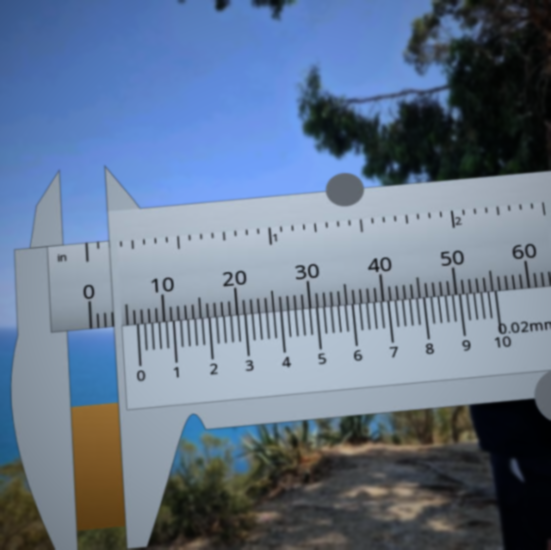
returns mm 6.4
